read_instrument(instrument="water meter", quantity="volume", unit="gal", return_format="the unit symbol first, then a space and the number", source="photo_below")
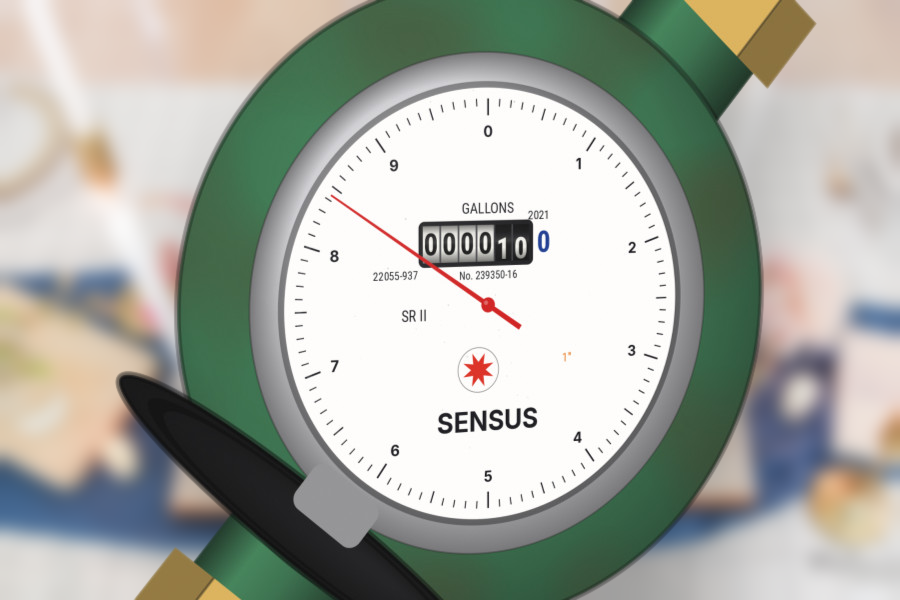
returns gal 98.4
